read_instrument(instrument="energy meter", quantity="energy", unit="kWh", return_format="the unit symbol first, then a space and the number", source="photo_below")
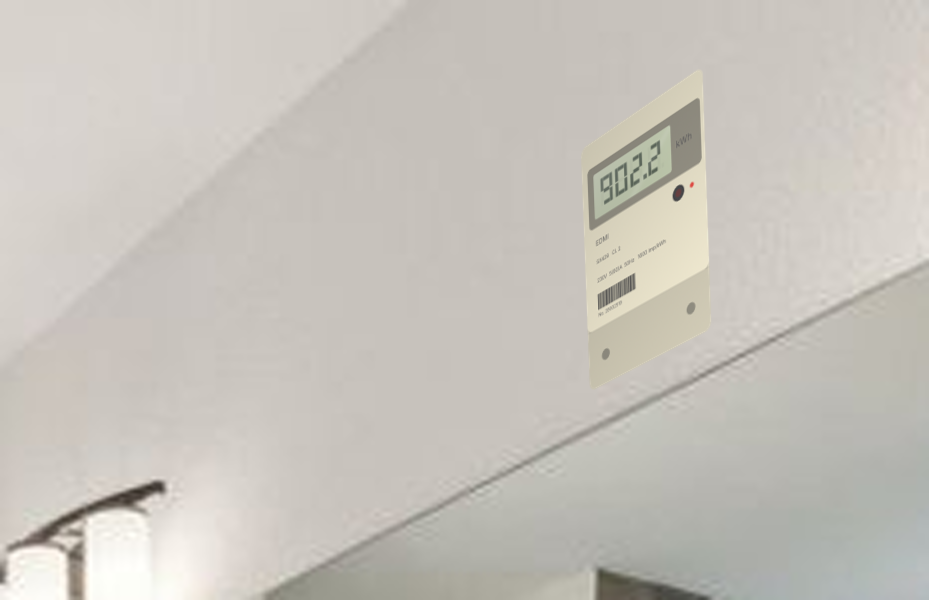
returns kWh 902.2
